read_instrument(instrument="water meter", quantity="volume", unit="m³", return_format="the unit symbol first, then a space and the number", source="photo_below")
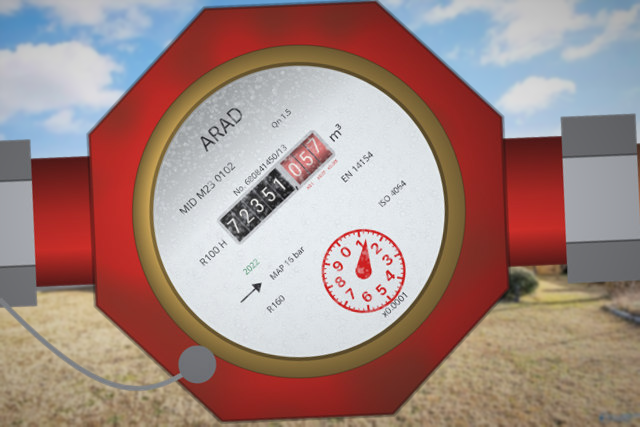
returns m³ 72351.0571
